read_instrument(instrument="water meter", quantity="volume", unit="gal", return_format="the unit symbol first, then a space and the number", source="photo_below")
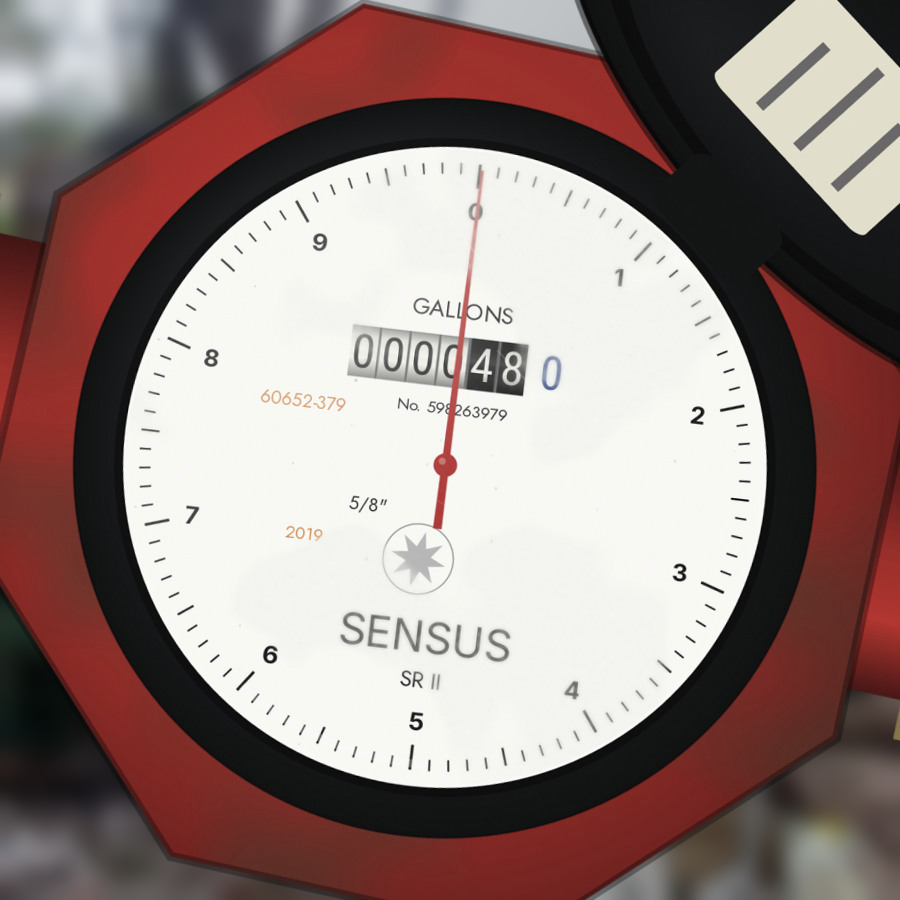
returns gal 480.0
